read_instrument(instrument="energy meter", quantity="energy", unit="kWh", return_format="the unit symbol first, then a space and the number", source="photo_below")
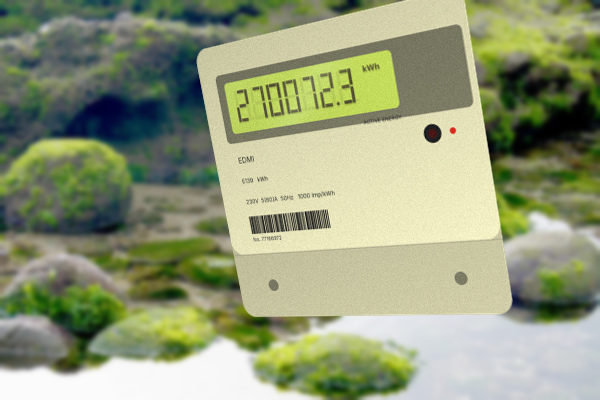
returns kWh 270072.3
